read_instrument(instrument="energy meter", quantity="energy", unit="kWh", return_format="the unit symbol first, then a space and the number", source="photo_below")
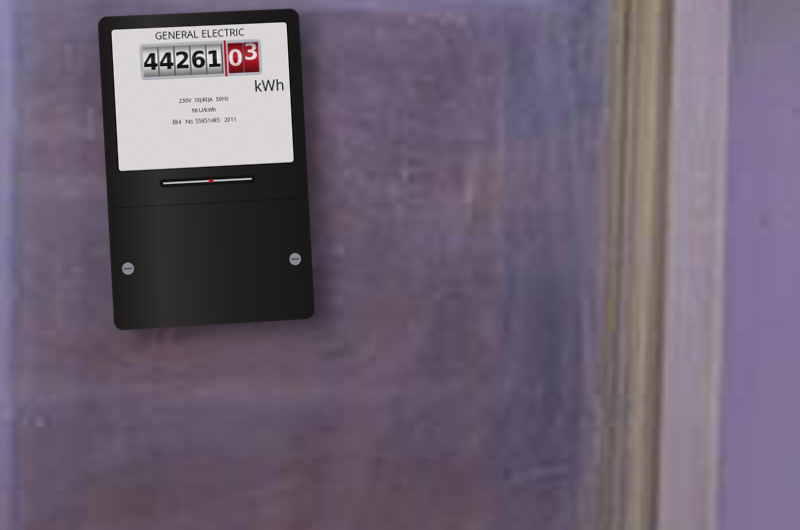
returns kWh 44261.03
